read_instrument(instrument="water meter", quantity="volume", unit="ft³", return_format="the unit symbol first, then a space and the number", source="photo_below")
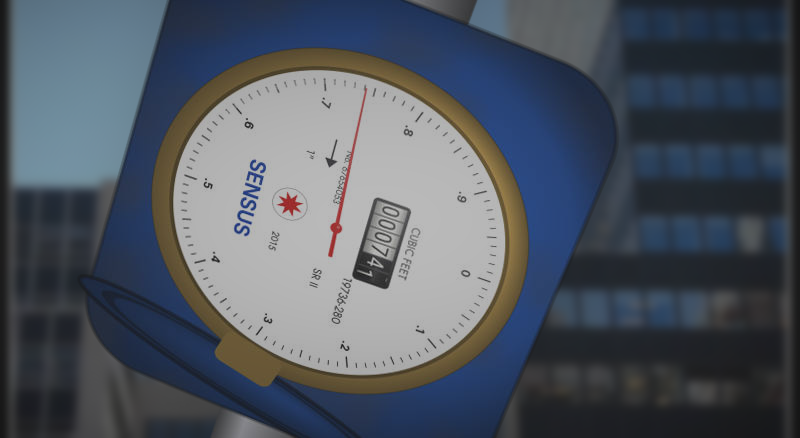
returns ft³ 740.74
